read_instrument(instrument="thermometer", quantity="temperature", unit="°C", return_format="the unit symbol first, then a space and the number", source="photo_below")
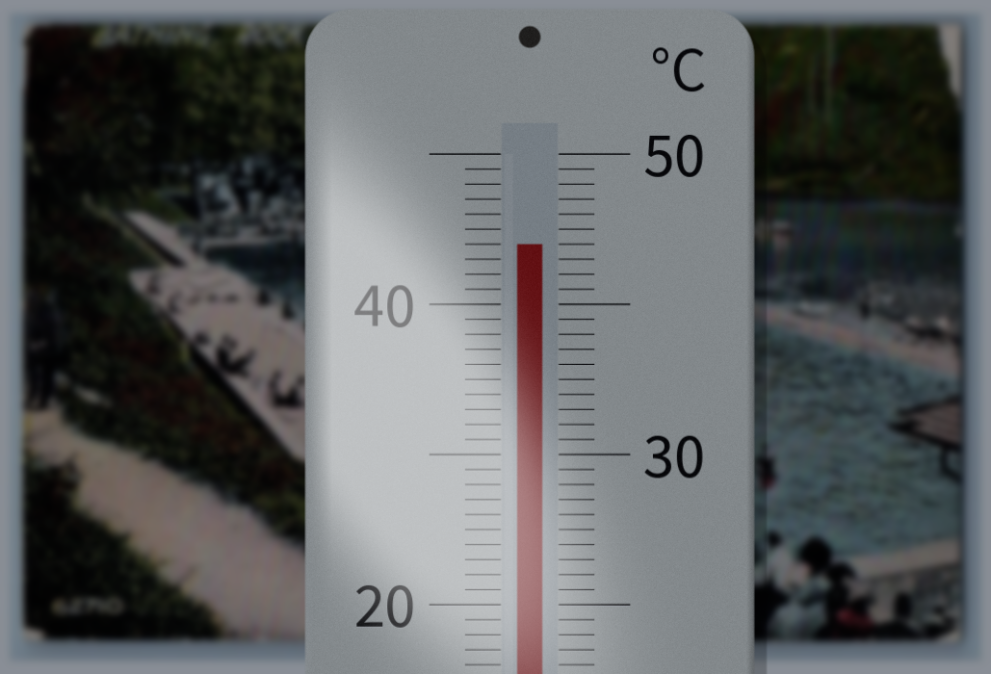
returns °C 44
